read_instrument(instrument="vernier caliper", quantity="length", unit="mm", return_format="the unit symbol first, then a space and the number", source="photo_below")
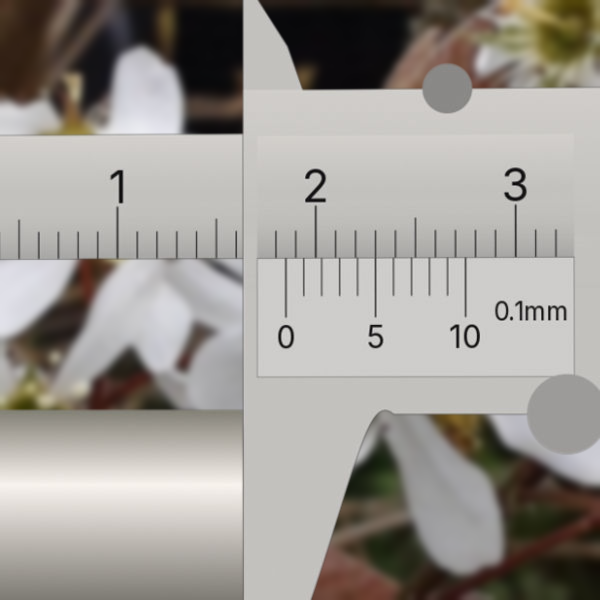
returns mm 18.5
